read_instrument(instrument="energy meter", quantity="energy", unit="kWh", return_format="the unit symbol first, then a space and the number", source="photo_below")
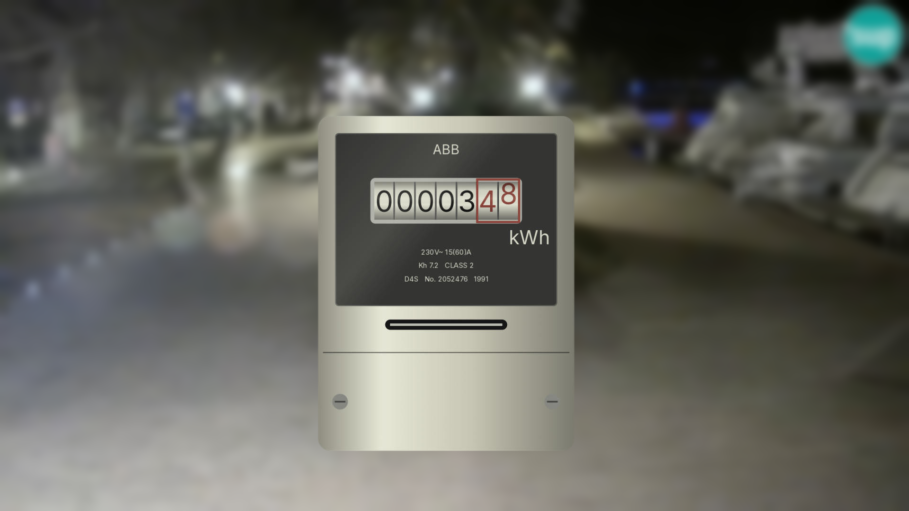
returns kWh 3.48
